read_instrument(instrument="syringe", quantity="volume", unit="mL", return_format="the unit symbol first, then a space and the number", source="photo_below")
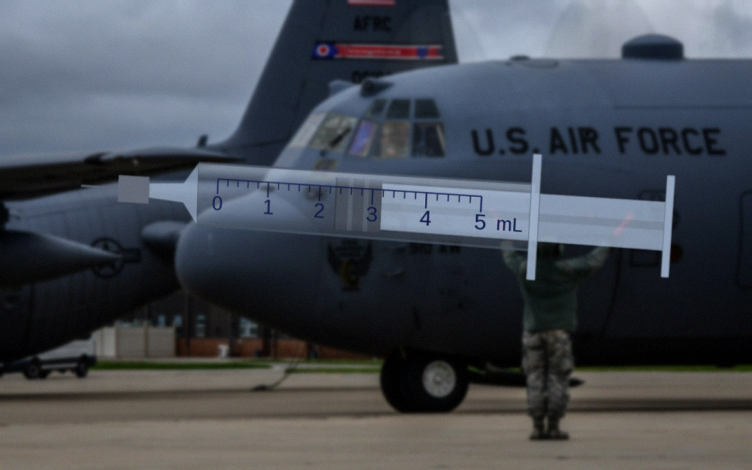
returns mL 2.3
